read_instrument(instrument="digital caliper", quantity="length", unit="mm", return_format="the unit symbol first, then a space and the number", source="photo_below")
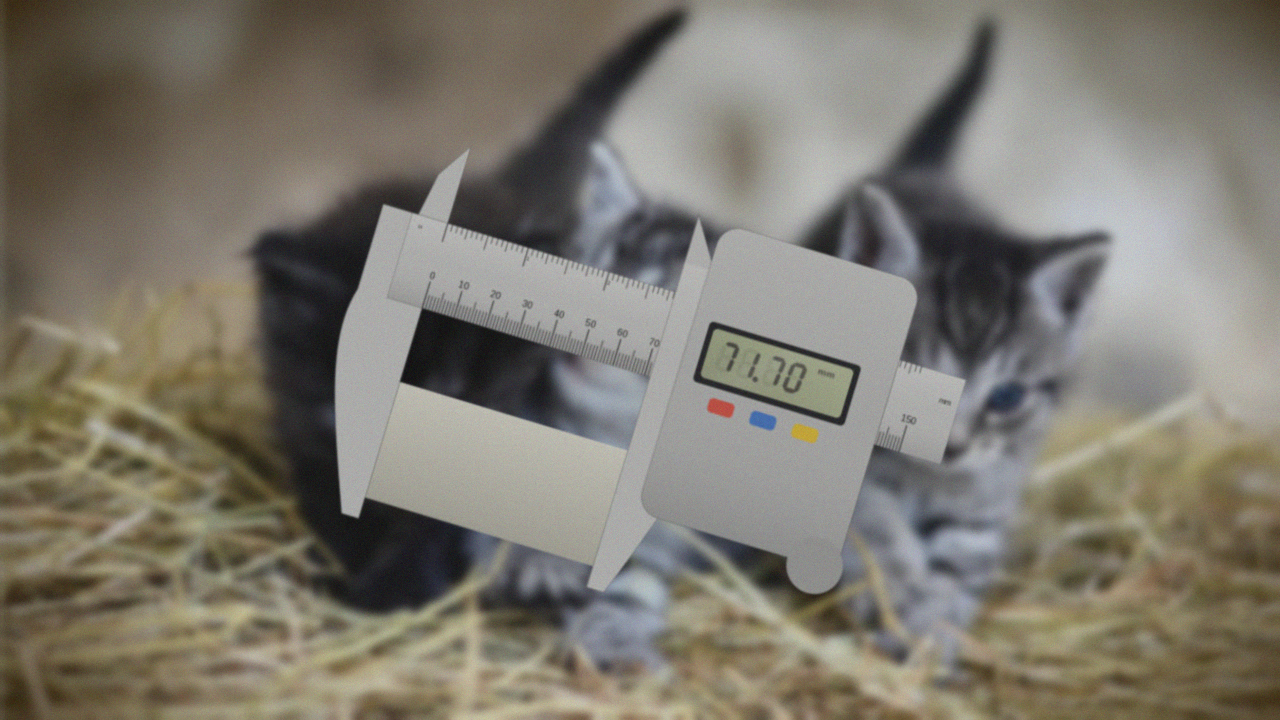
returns mm 71.70
